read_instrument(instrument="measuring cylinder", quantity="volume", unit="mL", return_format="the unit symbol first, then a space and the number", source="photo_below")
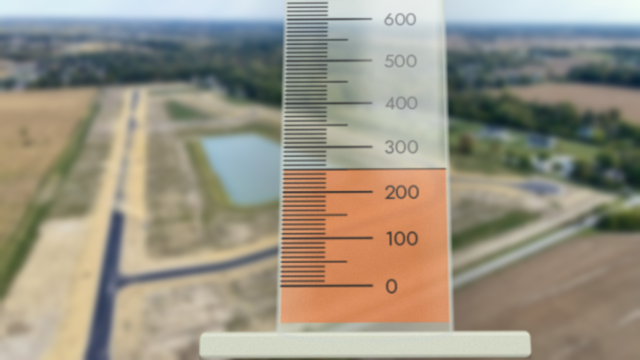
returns mL 250
